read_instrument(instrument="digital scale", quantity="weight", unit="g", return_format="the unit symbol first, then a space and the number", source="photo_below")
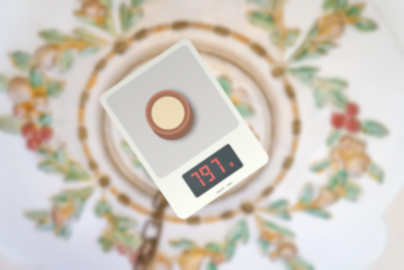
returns g 797
